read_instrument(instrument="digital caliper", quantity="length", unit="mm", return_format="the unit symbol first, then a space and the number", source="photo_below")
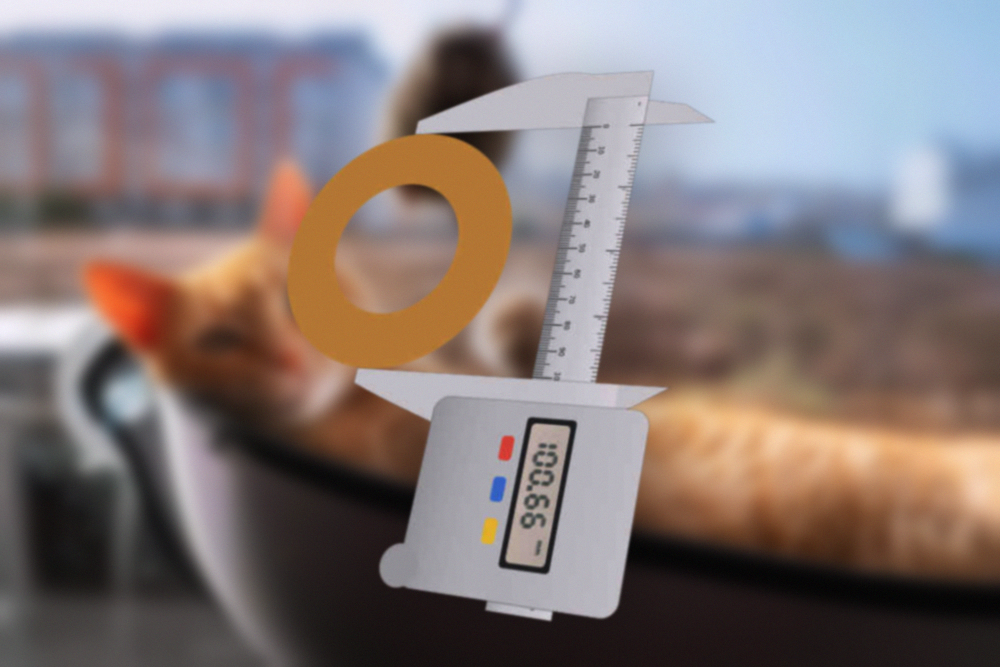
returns mm 100.66
